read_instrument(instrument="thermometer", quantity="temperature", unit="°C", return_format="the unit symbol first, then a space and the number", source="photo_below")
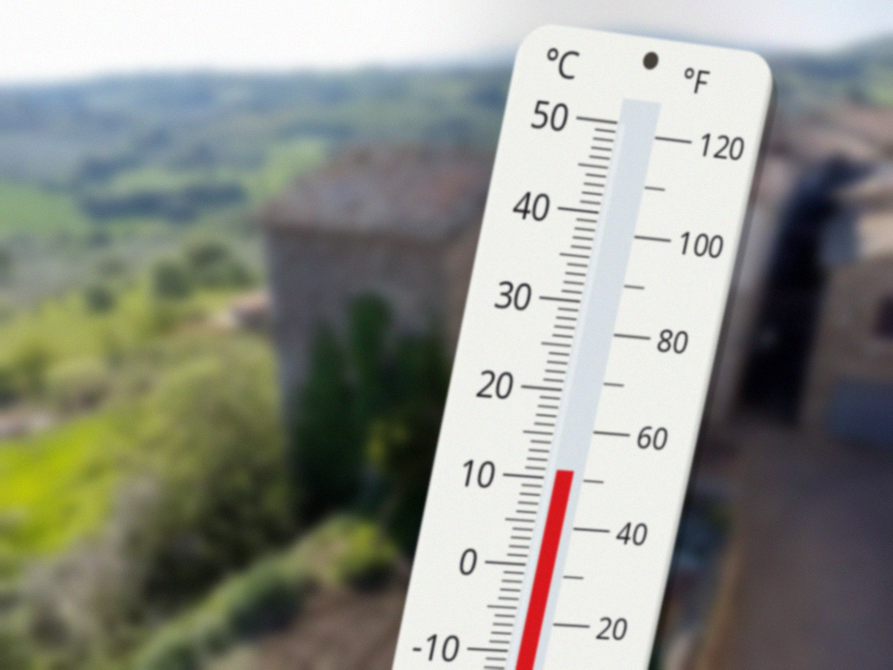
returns °C 11
